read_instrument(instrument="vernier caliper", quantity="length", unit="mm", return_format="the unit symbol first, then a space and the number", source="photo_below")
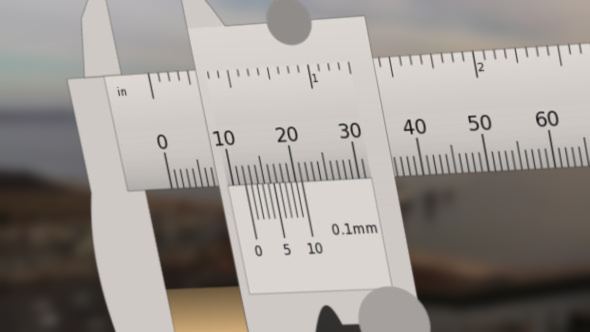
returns mm 12.0
